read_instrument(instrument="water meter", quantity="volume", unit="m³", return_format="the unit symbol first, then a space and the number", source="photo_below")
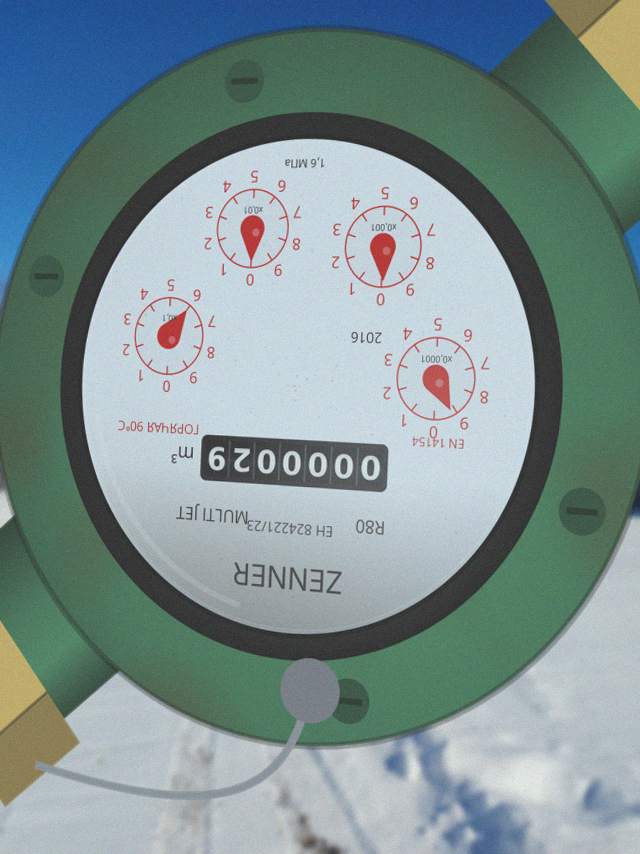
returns m³ 29.5999
